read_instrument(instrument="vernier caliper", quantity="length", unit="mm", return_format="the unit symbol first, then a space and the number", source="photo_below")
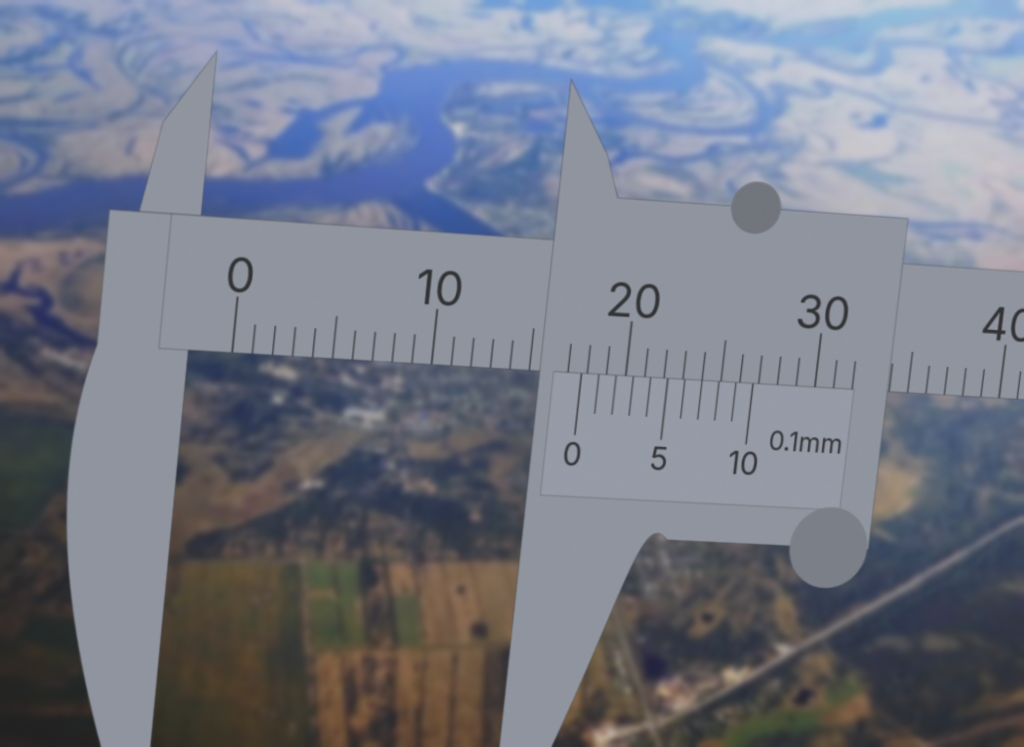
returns mm 17.7
